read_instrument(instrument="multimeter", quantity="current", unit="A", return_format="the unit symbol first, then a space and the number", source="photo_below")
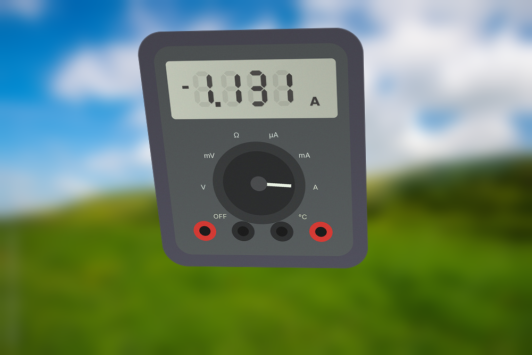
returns A -1.131
